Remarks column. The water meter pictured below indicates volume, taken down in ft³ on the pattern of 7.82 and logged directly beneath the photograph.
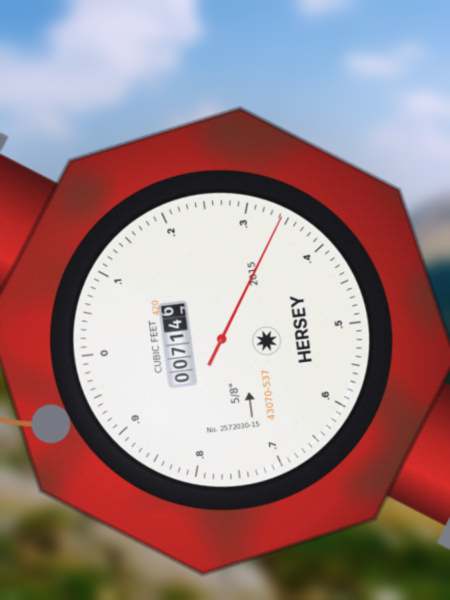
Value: 7146.34
